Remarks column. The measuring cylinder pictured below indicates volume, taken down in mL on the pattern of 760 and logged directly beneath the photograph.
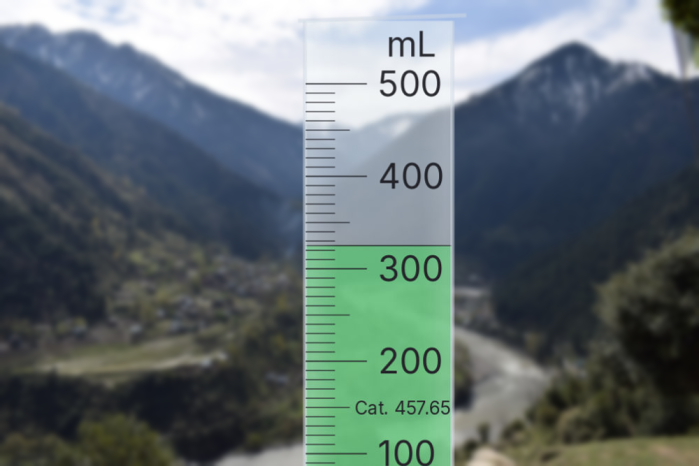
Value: 325
